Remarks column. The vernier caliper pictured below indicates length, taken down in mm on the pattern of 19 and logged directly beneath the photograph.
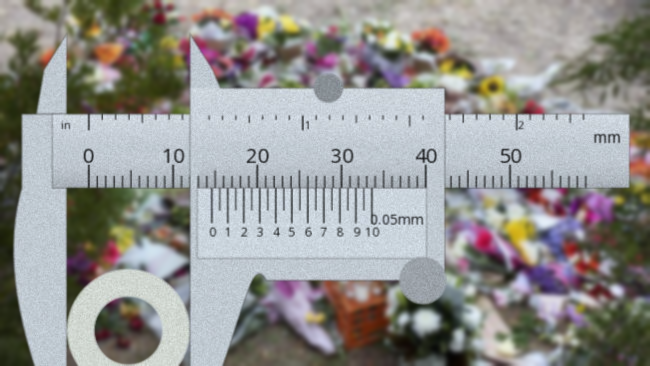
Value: 14.6
